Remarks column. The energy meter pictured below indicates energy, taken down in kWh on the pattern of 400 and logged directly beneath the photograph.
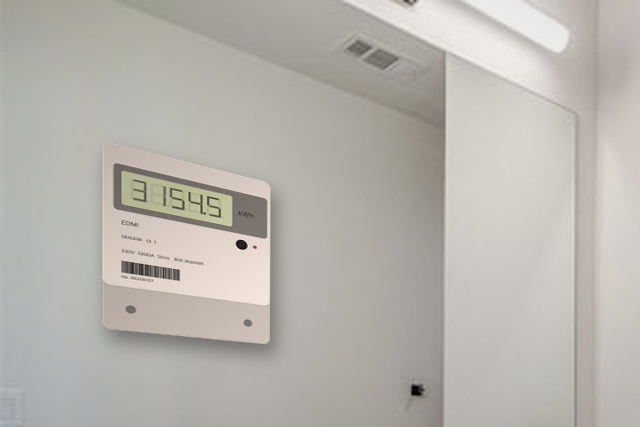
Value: 3154.5
